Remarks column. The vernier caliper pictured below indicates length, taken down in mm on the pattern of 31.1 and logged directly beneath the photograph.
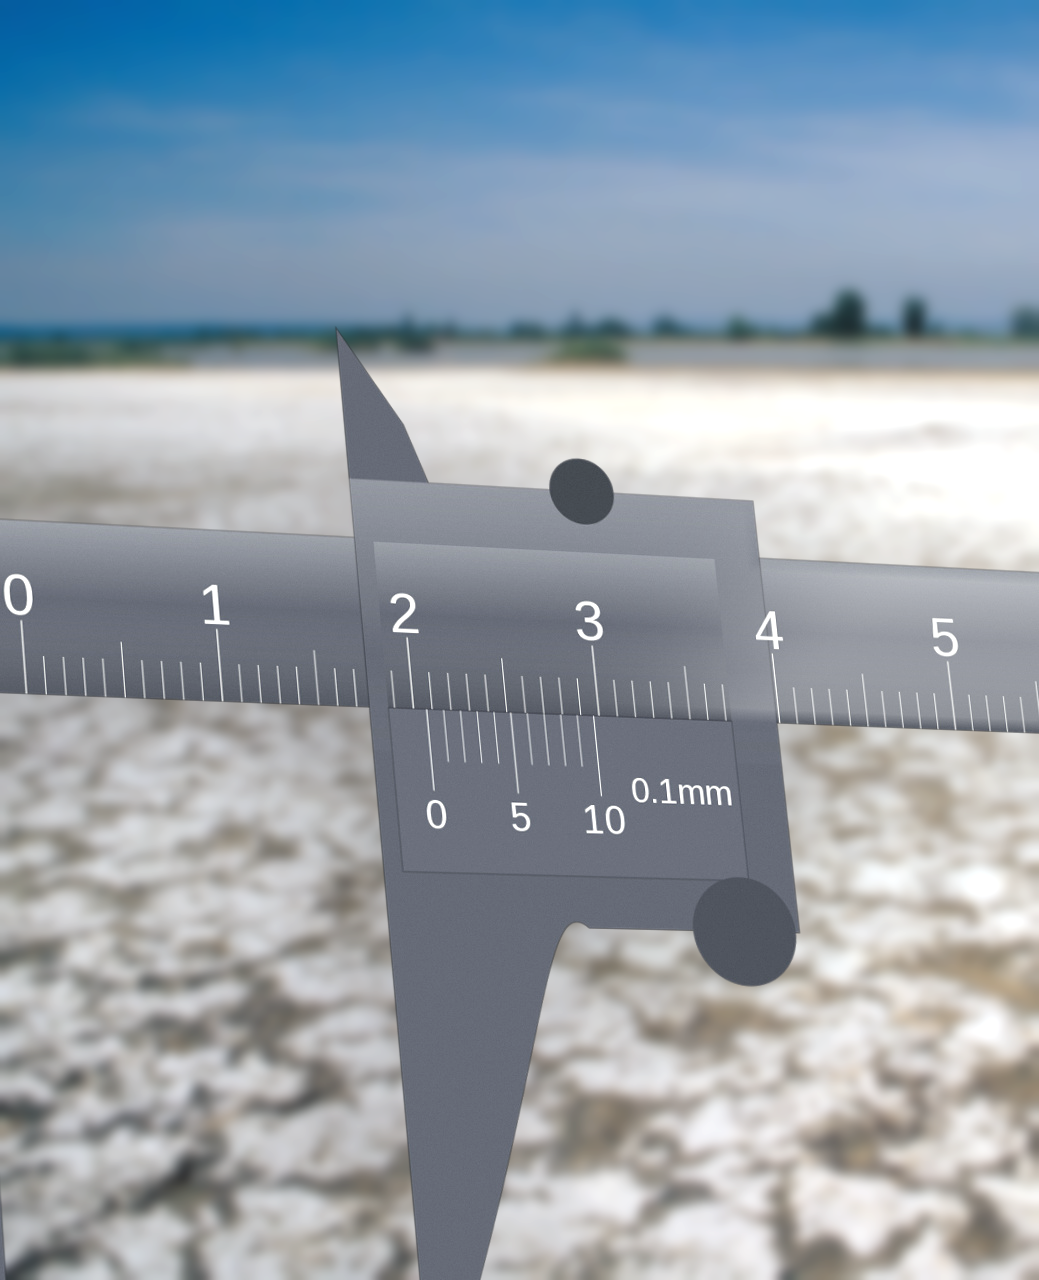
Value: 20.7
